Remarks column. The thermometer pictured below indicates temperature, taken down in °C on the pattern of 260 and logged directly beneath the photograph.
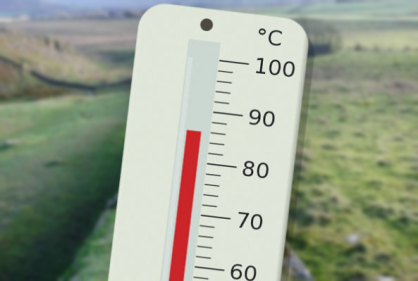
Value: 86
